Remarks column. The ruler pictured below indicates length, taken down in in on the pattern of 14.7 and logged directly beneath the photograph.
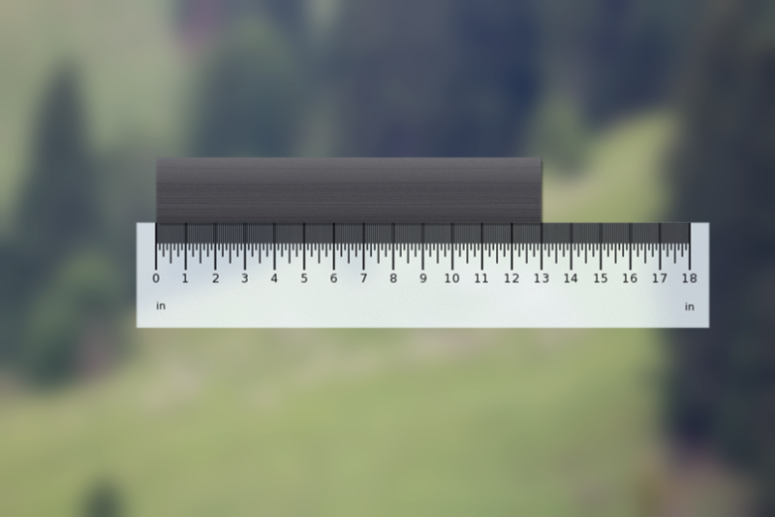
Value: 13
